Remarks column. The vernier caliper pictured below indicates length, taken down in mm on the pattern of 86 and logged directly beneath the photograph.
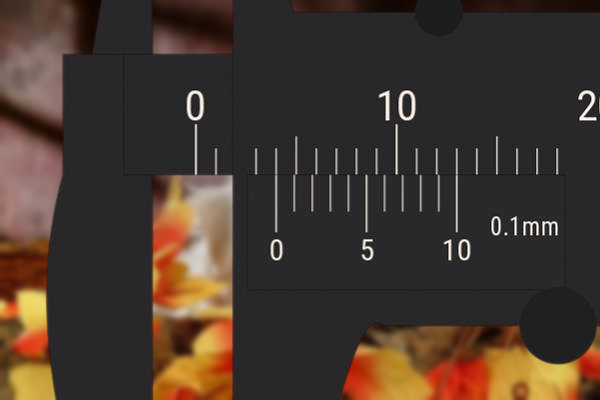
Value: 4.0
